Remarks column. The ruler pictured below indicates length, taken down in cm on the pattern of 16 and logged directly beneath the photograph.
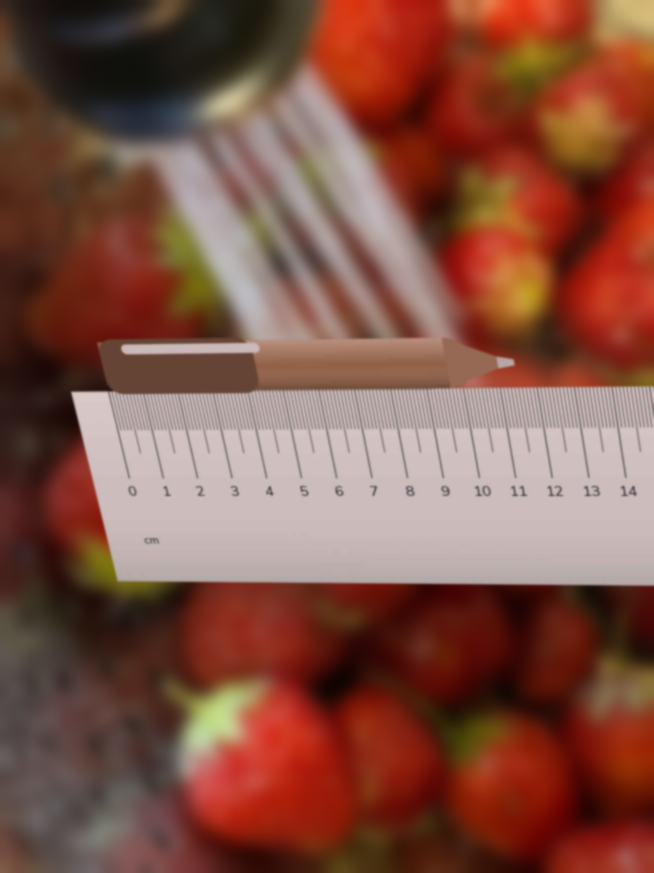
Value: 11.5
